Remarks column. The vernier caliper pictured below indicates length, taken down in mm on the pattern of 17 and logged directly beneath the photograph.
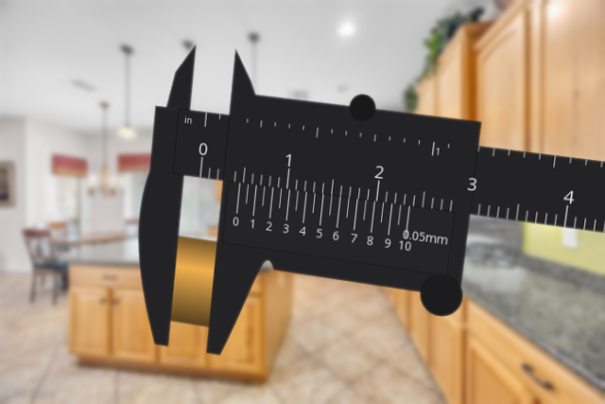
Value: 4.6
